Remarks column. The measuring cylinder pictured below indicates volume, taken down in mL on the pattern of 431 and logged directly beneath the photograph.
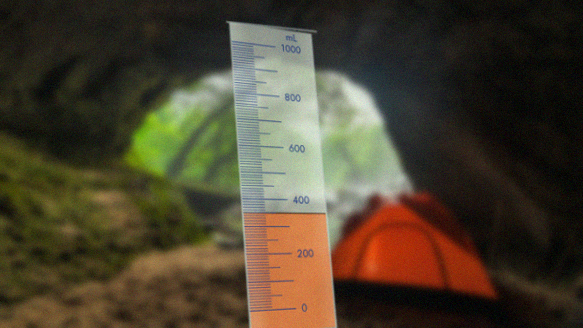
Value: 350
